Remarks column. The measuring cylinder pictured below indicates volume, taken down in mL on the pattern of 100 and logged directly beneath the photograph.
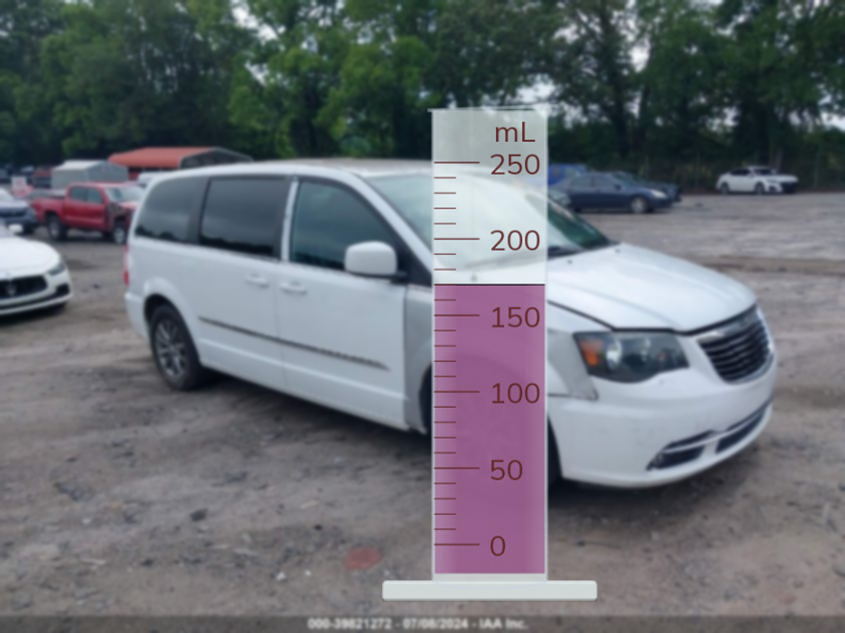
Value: 170
